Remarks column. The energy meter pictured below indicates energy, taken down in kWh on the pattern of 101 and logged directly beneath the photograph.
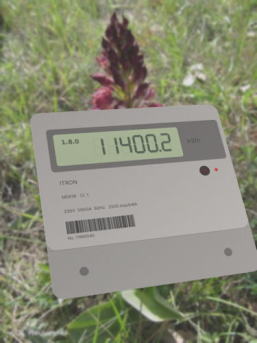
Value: 11400.2
